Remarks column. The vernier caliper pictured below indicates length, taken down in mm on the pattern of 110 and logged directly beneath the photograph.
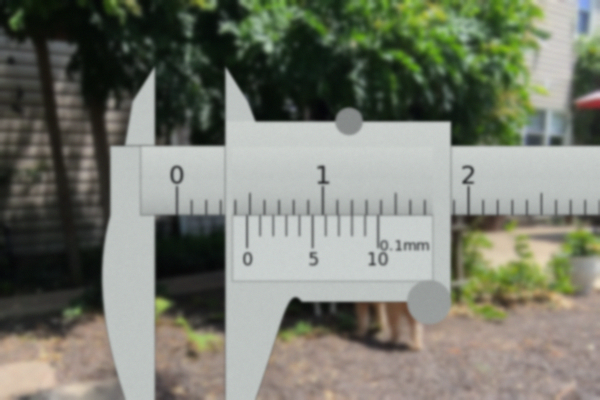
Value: 4.8
